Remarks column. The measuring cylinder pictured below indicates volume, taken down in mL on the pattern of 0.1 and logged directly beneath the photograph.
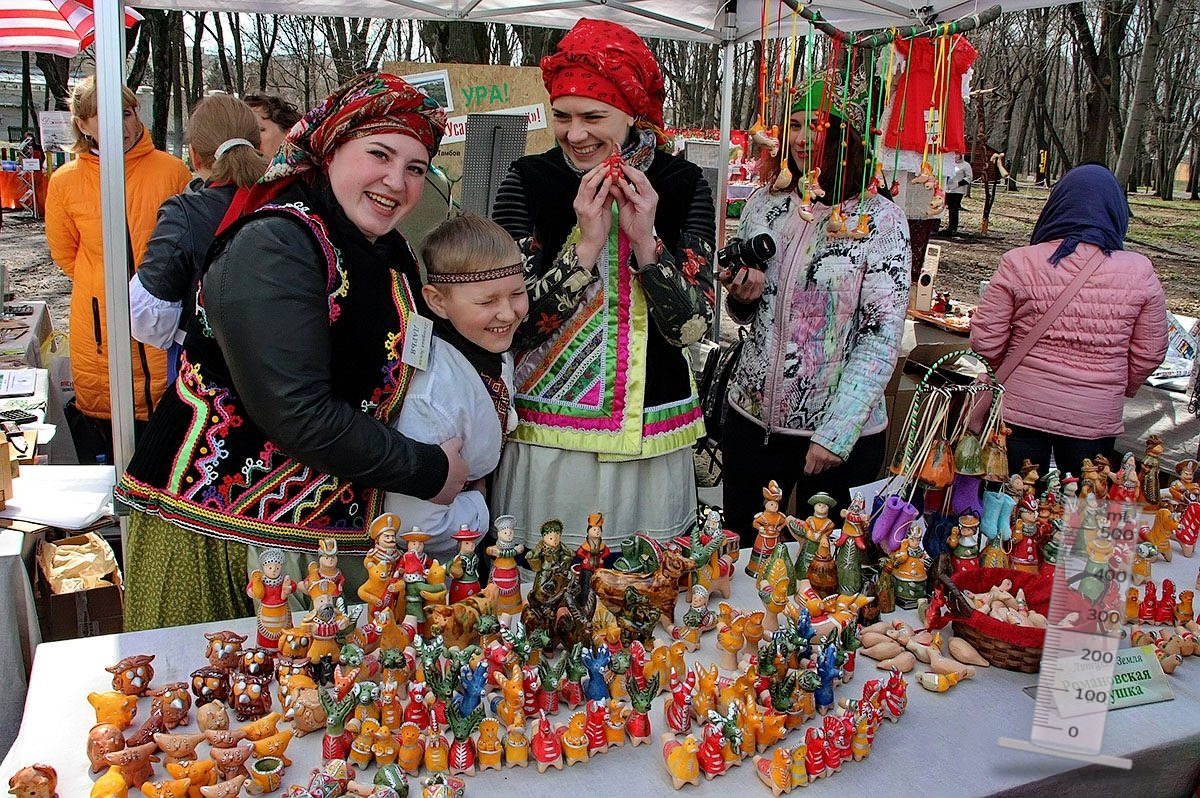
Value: 250
